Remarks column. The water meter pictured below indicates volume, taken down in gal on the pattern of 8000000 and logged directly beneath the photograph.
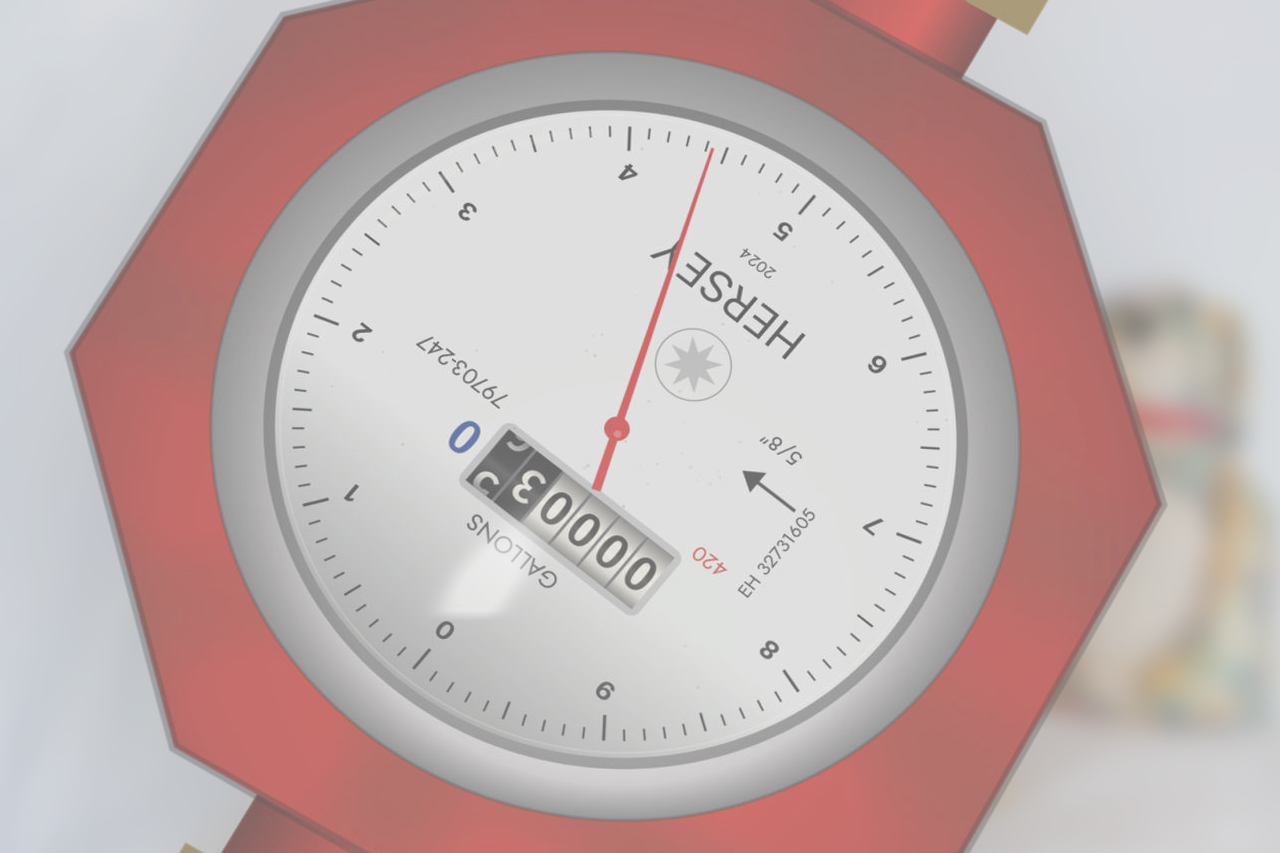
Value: 354.4
